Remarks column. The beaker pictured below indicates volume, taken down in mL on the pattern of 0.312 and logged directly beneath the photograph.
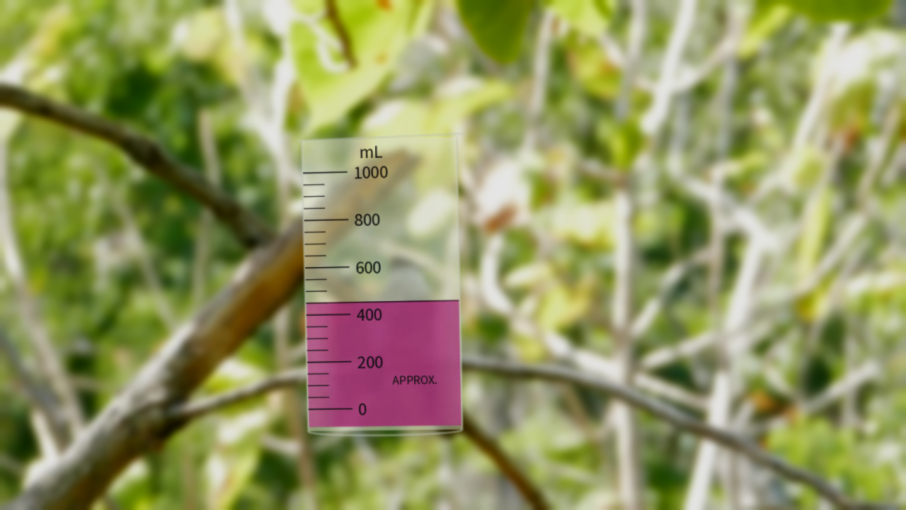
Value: 450
